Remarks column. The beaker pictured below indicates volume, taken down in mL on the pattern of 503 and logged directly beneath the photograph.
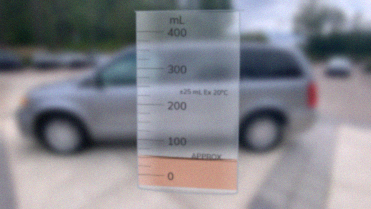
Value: 50
